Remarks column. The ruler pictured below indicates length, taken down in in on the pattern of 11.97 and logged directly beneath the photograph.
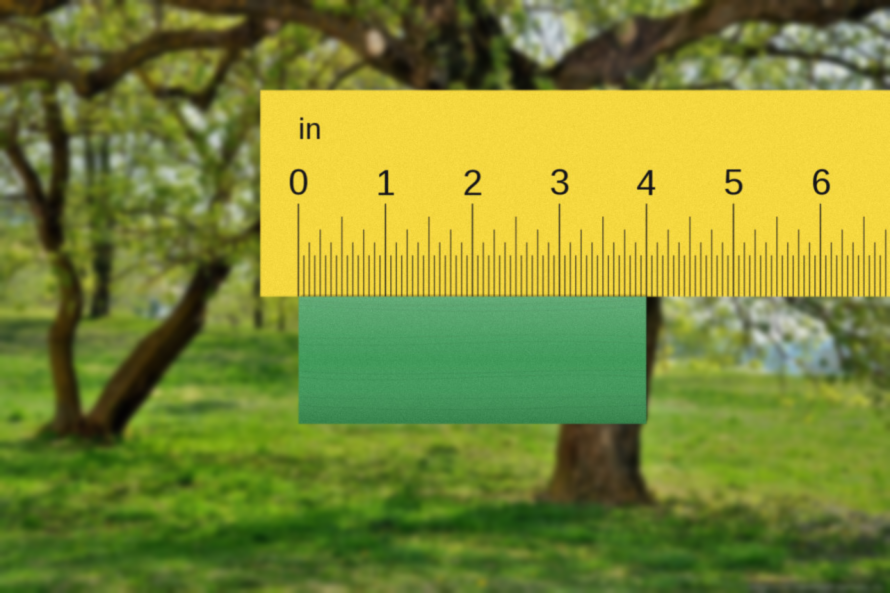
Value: 4
